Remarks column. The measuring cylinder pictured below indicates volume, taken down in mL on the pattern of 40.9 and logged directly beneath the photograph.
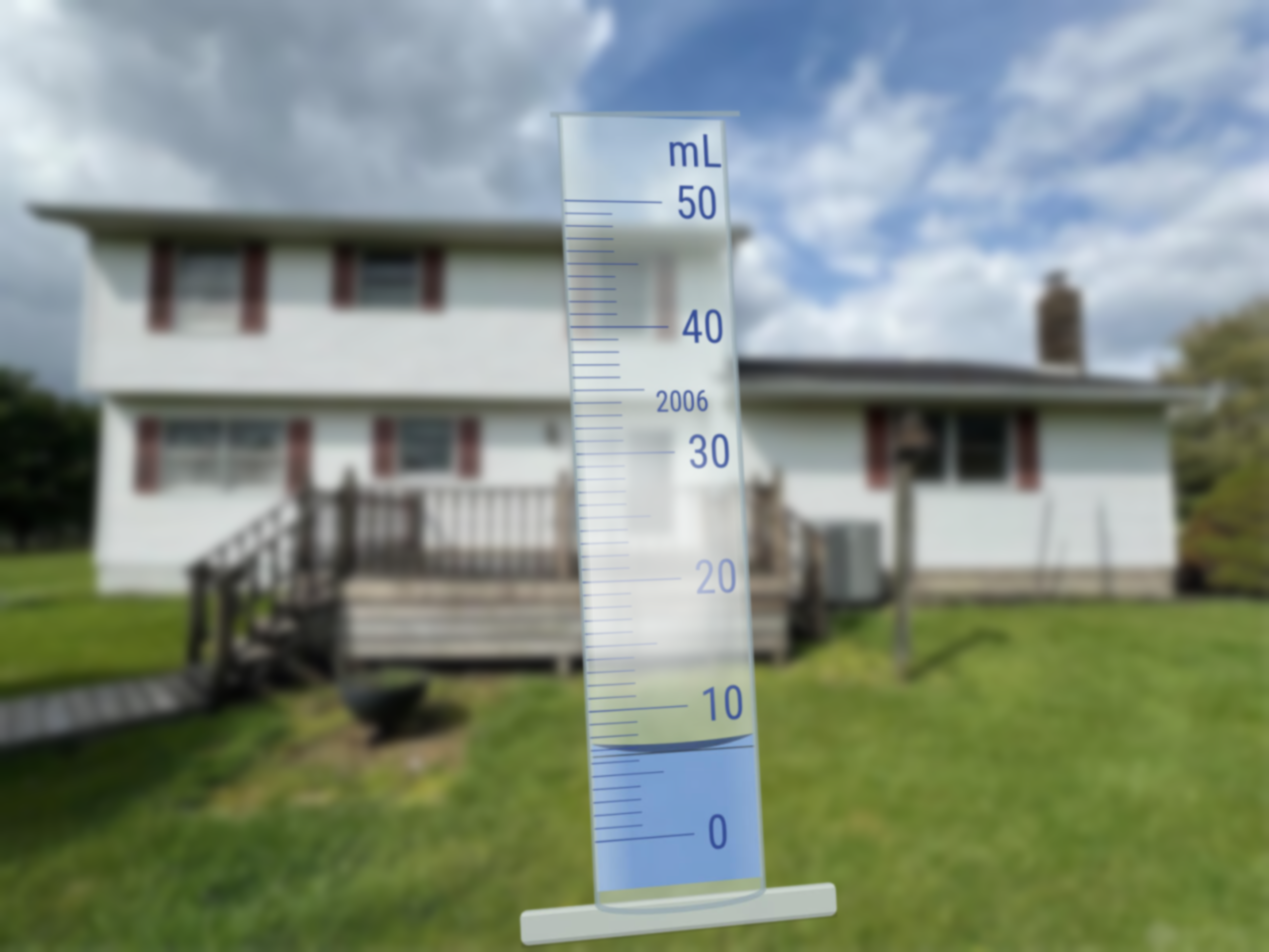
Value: 6.5
